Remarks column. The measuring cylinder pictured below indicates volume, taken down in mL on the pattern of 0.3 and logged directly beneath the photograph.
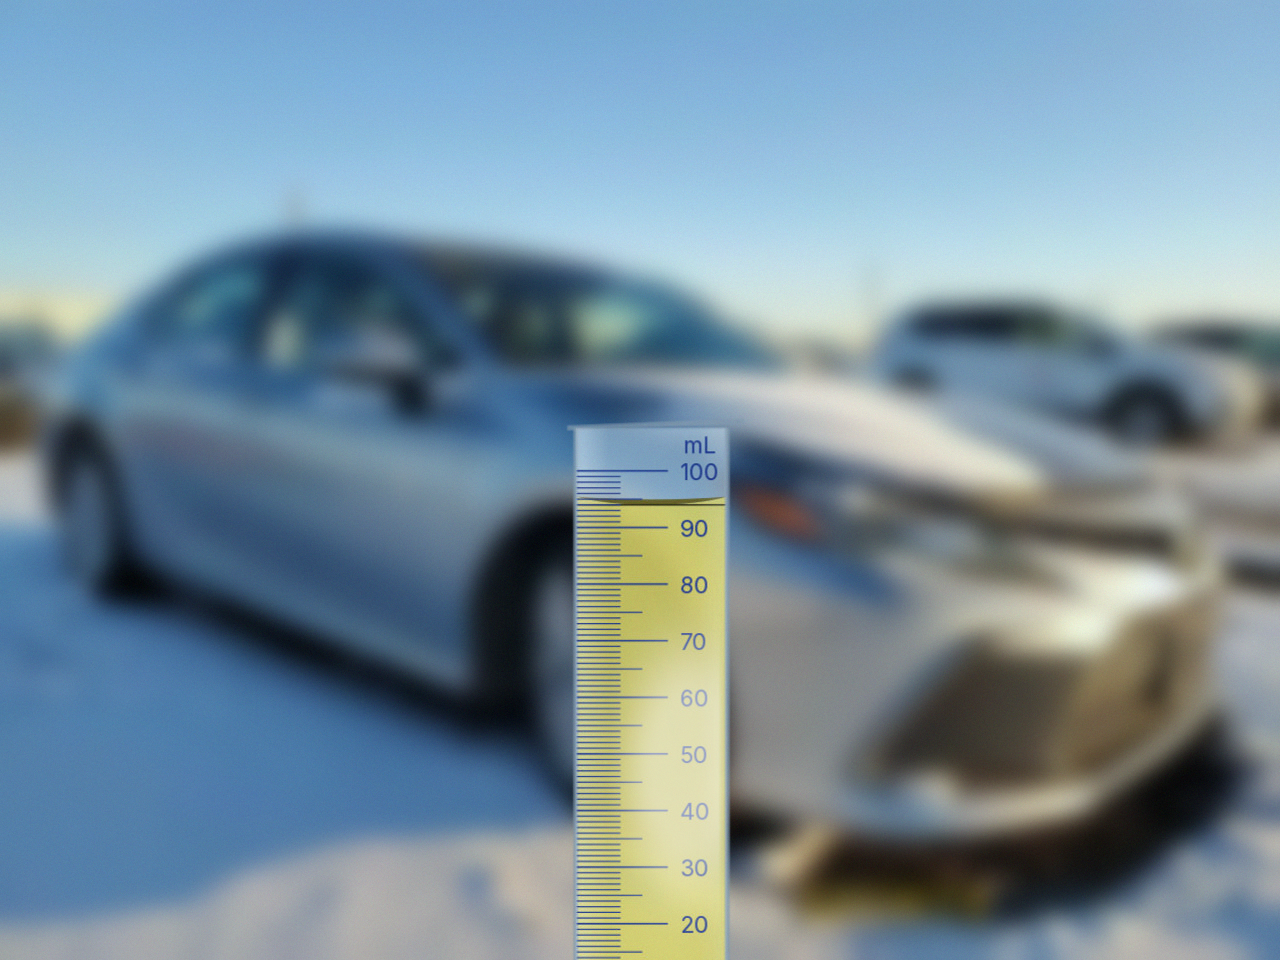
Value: 94
